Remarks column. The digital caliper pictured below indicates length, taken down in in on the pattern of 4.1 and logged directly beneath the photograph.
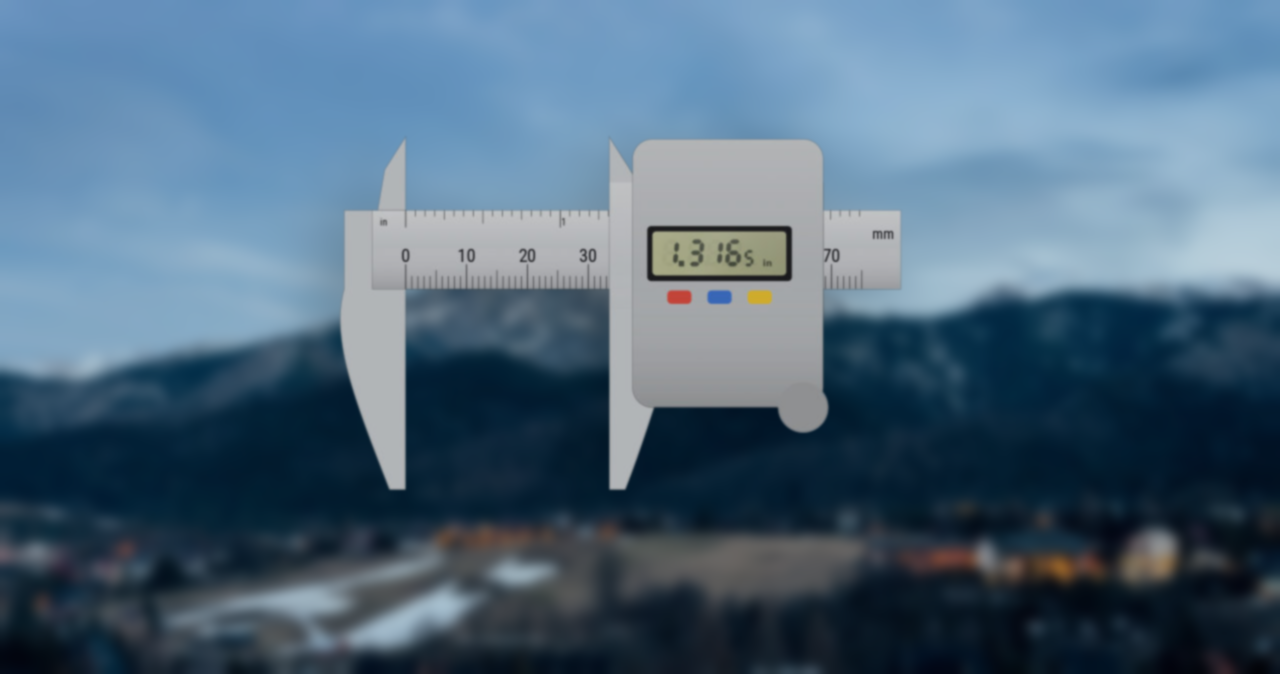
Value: 1.3165
